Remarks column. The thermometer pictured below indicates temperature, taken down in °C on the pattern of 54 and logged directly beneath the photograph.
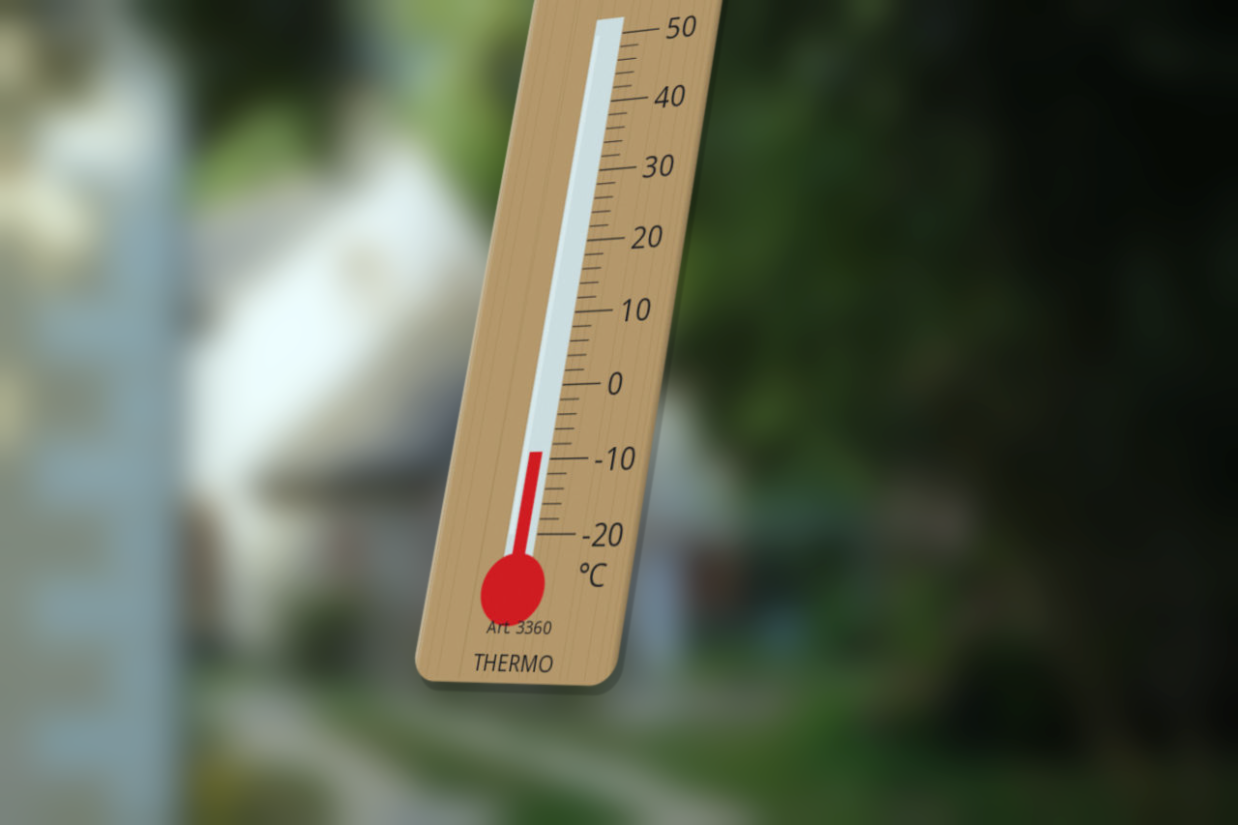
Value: -9
